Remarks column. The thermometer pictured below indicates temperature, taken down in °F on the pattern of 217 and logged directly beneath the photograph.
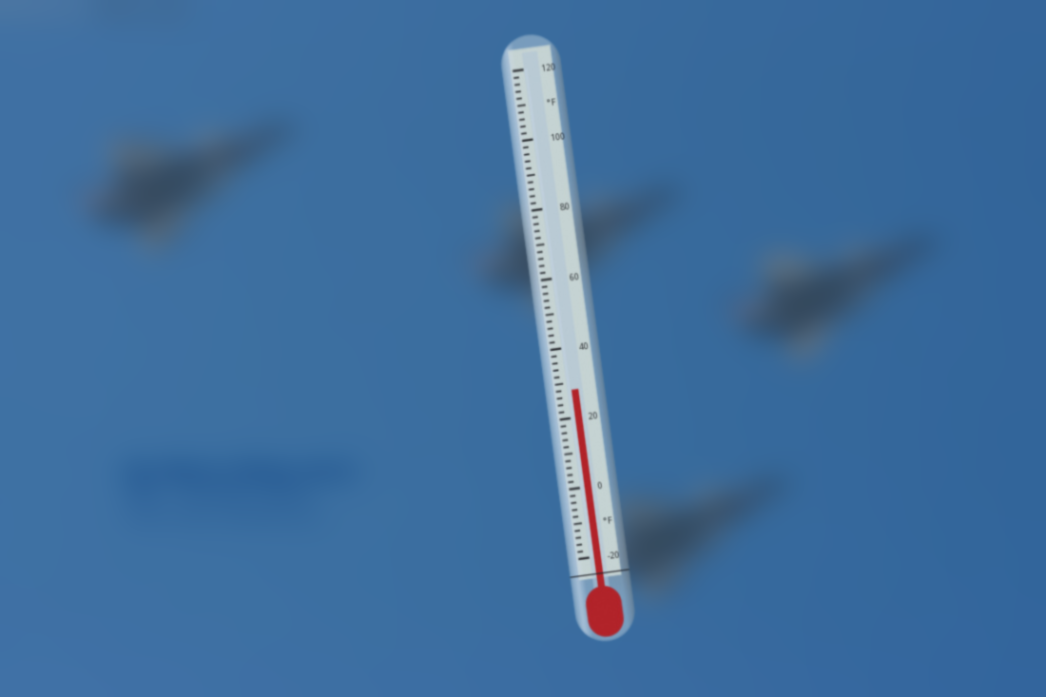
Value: 28
